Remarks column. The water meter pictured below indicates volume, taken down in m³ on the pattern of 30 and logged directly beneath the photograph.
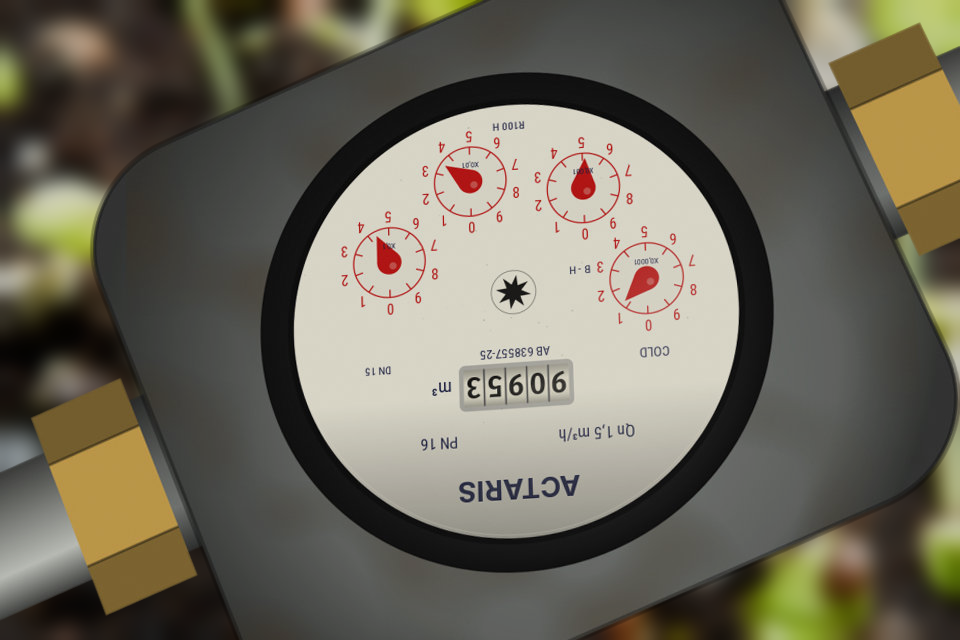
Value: 90953.4351
